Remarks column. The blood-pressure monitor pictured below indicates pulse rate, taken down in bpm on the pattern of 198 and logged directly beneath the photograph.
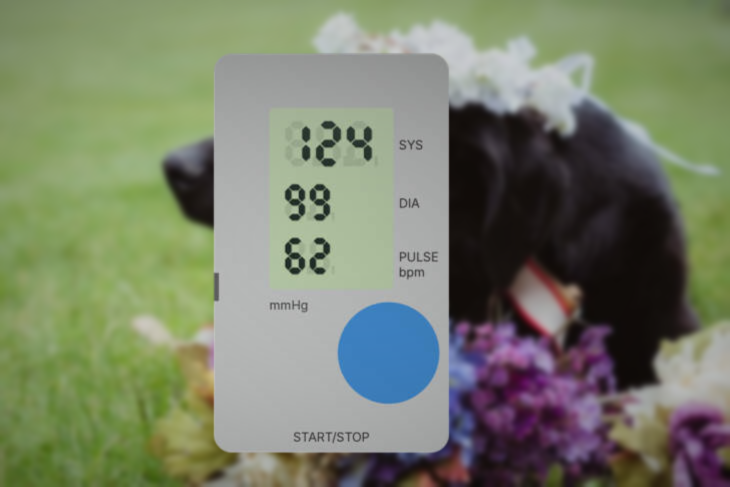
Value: 62
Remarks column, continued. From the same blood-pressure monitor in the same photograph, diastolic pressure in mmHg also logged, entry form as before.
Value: 99
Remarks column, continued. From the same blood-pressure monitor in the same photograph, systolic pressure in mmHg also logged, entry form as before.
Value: 124
